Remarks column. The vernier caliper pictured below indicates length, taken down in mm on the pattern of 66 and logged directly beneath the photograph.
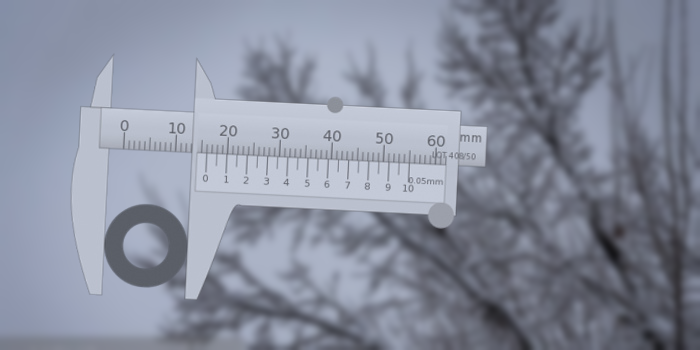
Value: 16.0
